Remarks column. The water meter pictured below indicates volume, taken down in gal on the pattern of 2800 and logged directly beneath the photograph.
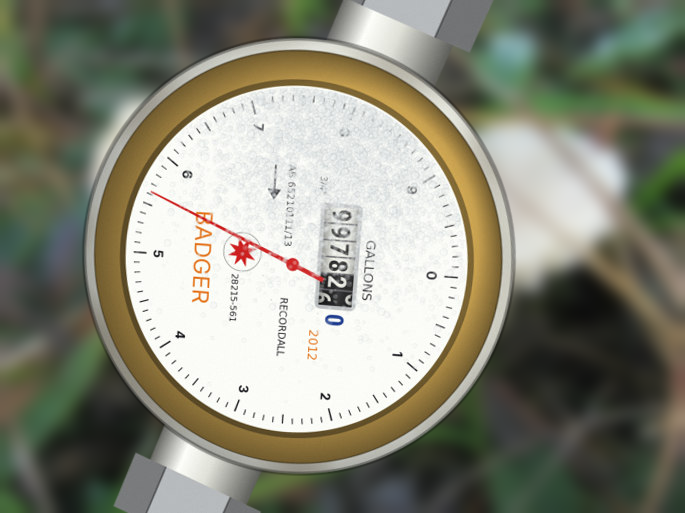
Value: 9978255.6
